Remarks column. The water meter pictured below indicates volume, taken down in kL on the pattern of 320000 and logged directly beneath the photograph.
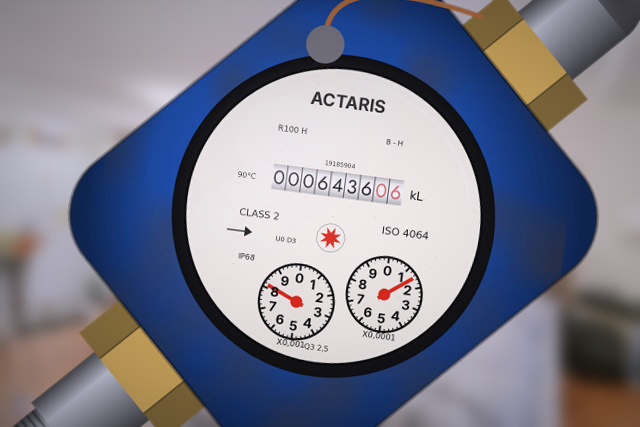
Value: 6436.0681
